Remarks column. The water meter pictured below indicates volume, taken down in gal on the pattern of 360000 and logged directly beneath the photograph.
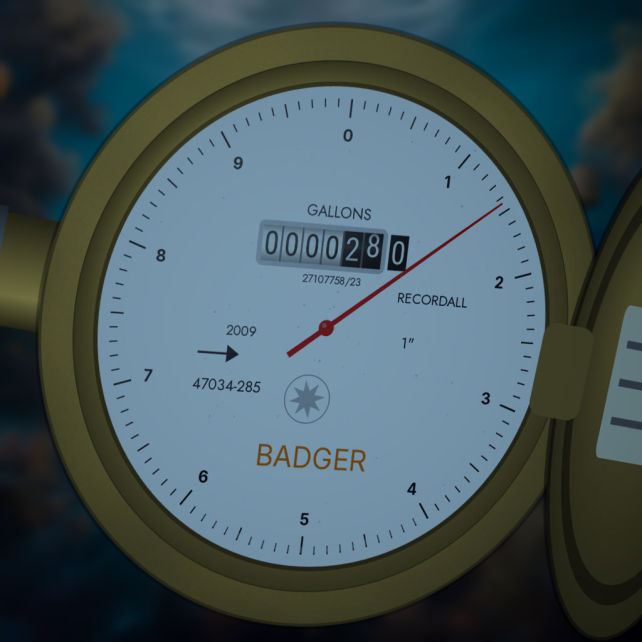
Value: 281.4
